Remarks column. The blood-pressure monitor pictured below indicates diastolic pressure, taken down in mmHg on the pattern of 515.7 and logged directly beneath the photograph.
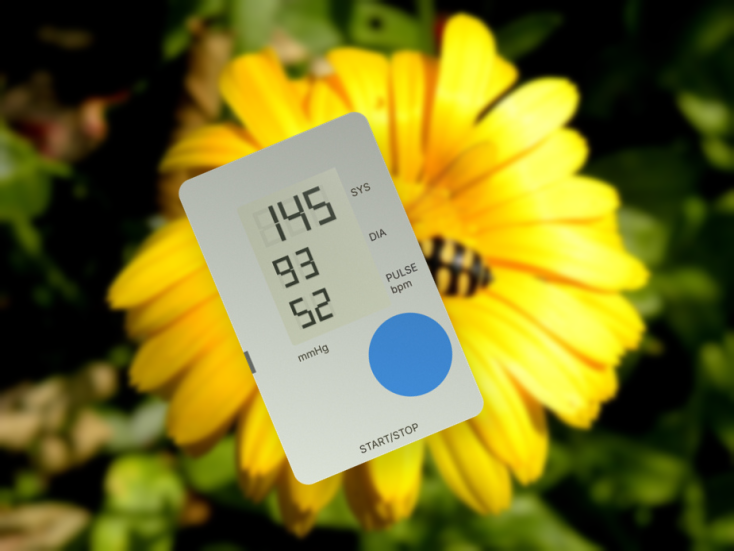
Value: 93
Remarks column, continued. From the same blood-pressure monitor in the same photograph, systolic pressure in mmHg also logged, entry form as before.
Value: 145
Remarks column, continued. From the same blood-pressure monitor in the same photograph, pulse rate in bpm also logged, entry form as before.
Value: 52
